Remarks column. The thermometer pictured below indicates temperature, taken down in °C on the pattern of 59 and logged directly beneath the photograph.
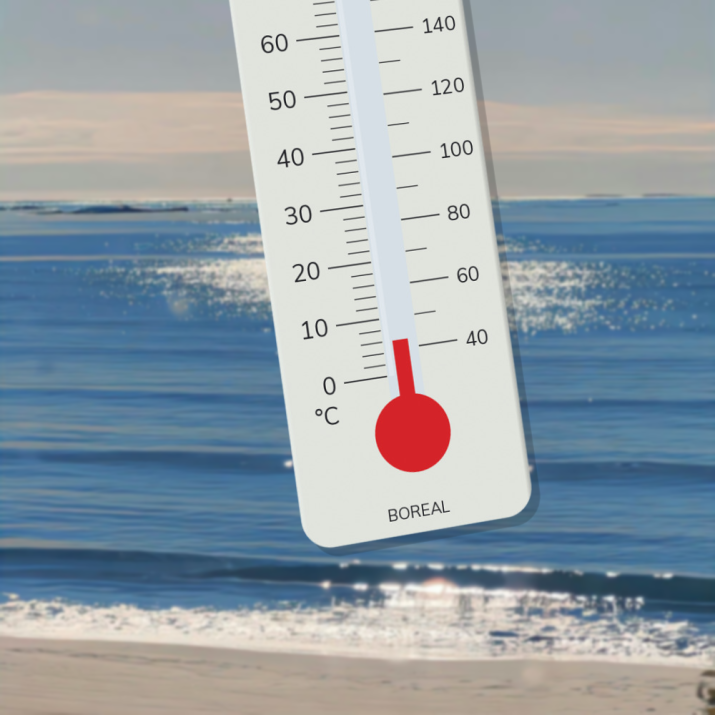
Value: 6
